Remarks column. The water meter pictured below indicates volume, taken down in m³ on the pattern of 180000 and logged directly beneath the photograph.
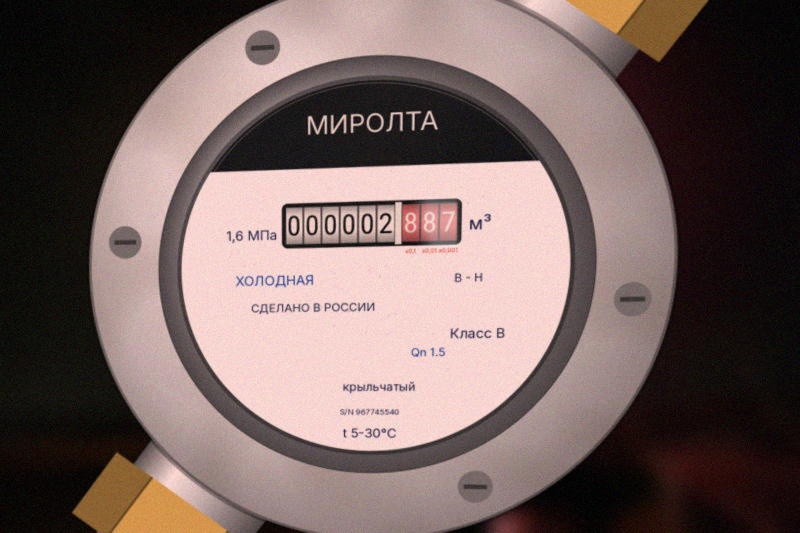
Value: 2.887
